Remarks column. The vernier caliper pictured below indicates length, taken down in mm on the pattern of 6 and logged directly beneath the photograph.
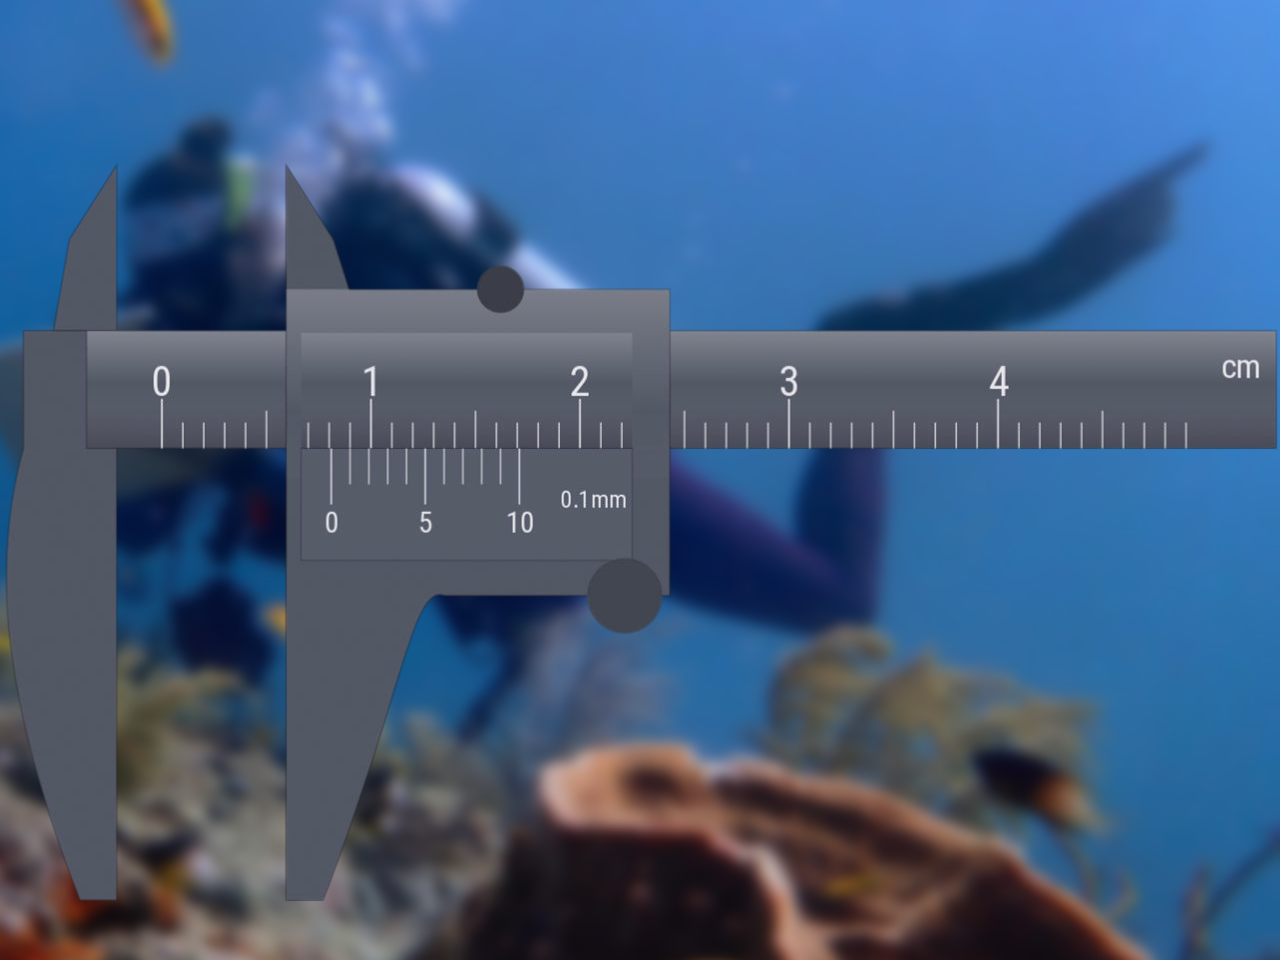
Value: 8.1
